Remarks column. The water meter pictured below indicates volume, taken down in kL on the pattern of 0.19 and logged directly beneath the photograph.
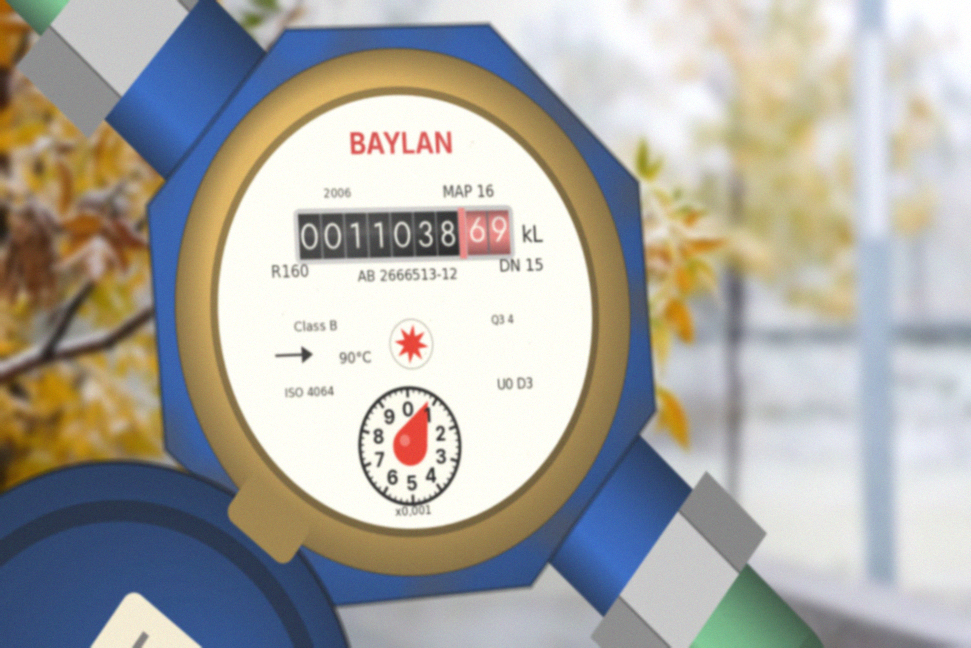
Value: 11038.690
